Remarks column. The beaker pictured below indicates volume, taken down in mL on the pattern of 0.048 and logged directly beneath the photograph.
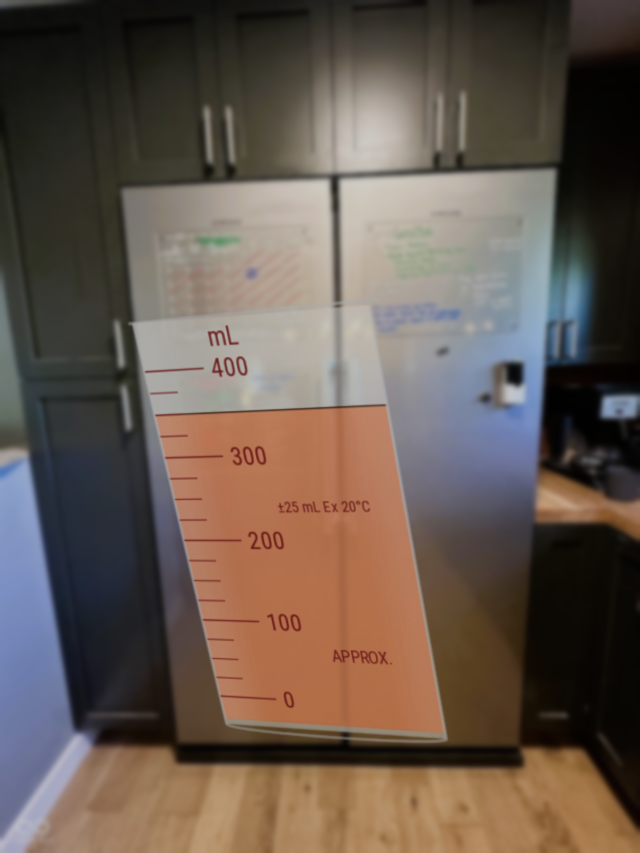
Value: 350
